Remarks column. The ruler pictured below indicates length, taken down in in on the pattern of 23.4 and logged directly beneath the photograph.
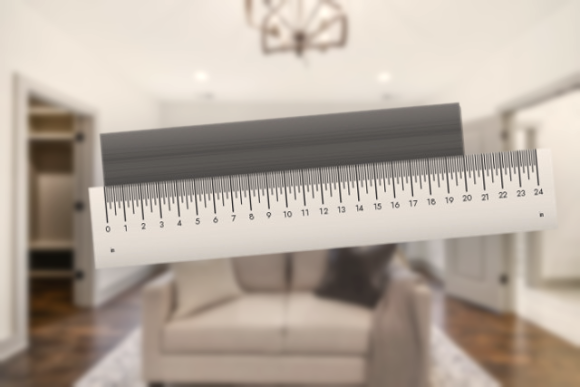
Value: 20
